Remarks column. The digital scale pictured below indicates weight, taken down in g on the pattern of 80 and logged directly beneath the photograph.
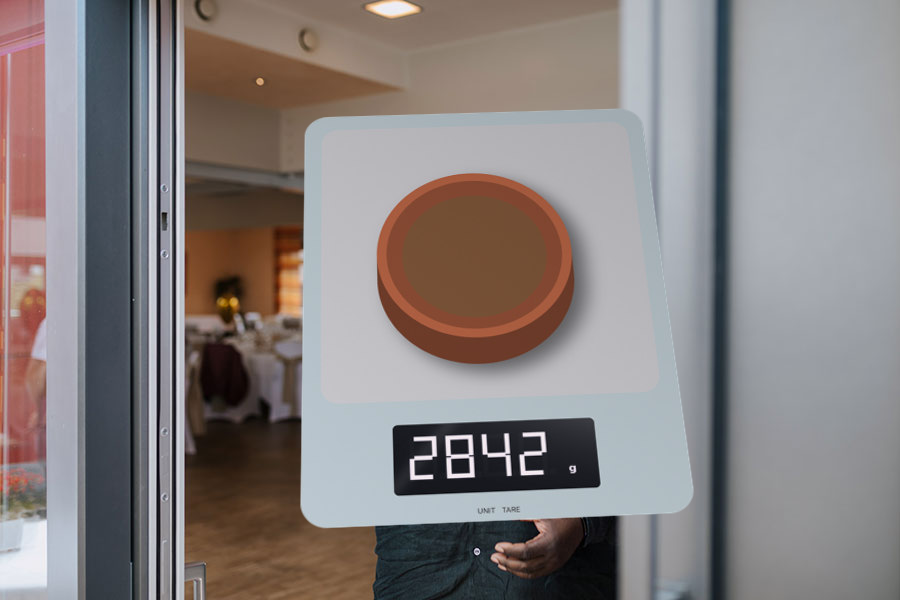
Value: 2842
